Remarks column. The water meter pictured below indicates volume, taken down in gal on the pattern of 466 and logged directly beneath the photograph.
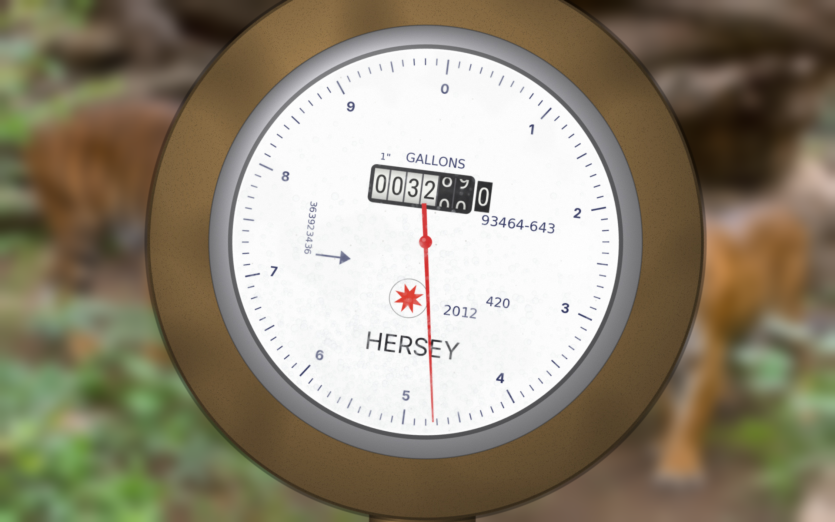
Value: 32894.7
